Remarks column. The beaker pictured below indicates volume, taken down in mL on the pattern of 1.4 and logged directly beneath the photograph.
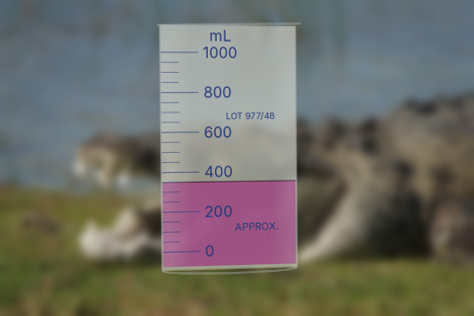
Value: 350
